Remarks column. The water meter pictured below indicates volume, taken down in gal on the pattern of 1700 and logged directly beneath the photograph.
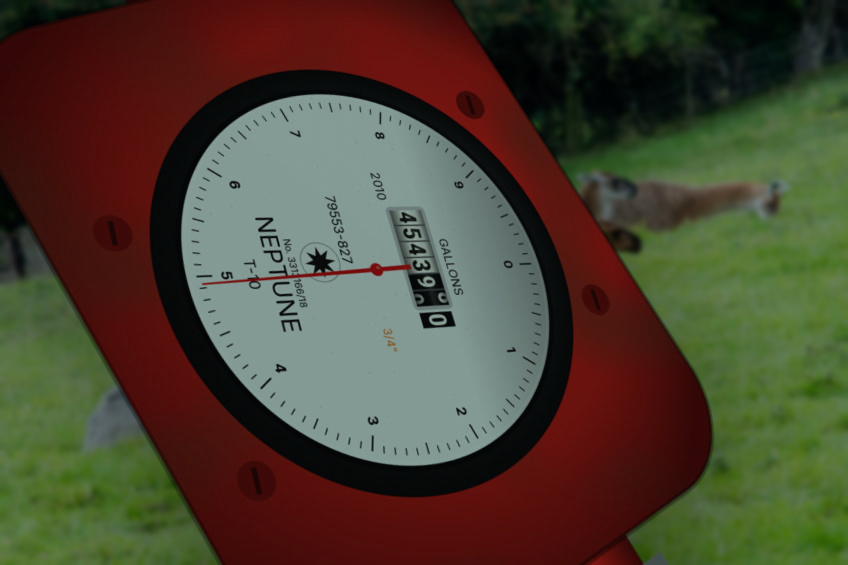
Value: 4543984.9
